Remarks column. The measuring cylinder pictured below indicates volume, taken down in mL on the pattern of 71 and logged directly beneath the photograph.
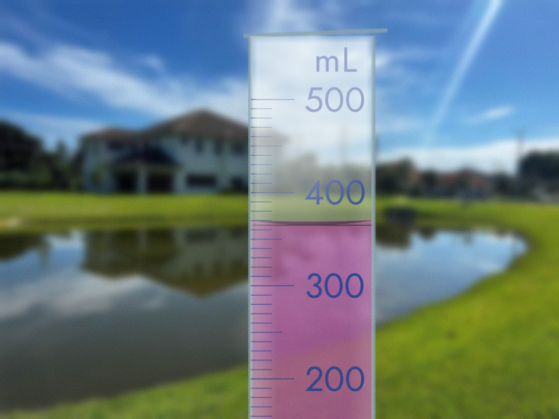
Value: 365
